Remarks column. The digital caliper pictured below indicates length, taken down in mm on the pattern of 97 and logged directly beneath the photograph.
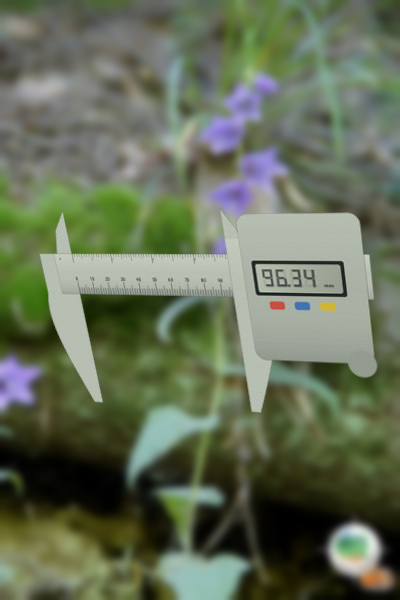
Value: 96.34
